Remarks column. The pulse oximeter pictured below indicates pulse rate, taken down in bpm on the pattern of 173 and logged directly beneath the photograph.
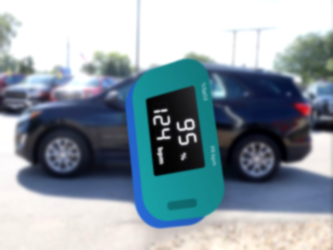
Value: 124
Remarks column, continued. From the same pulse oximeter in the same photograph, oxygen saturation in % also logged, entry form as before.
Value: 95
